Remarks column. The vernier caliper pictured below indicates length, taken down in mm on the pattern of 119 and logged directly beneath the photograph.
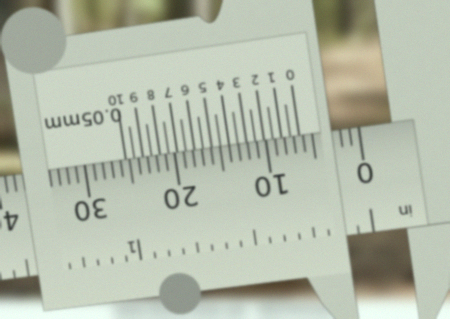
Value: 6.4
